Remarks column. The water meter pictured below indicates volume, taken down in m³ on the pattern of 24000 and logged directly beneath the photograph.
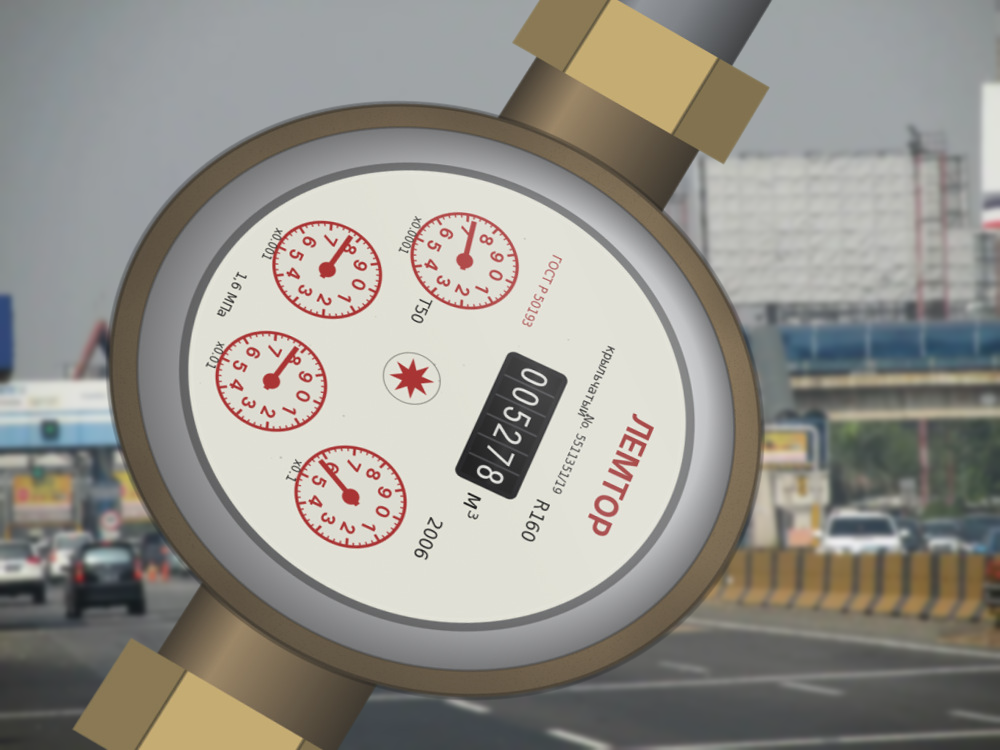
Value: 5278.5777
